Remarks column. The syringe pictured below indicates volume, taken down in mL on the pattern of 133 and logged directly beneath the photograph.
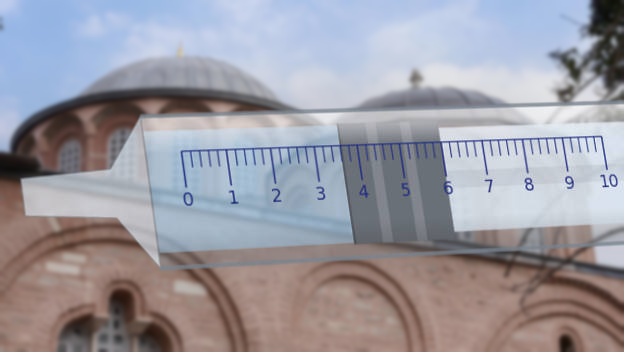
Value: 3.6
